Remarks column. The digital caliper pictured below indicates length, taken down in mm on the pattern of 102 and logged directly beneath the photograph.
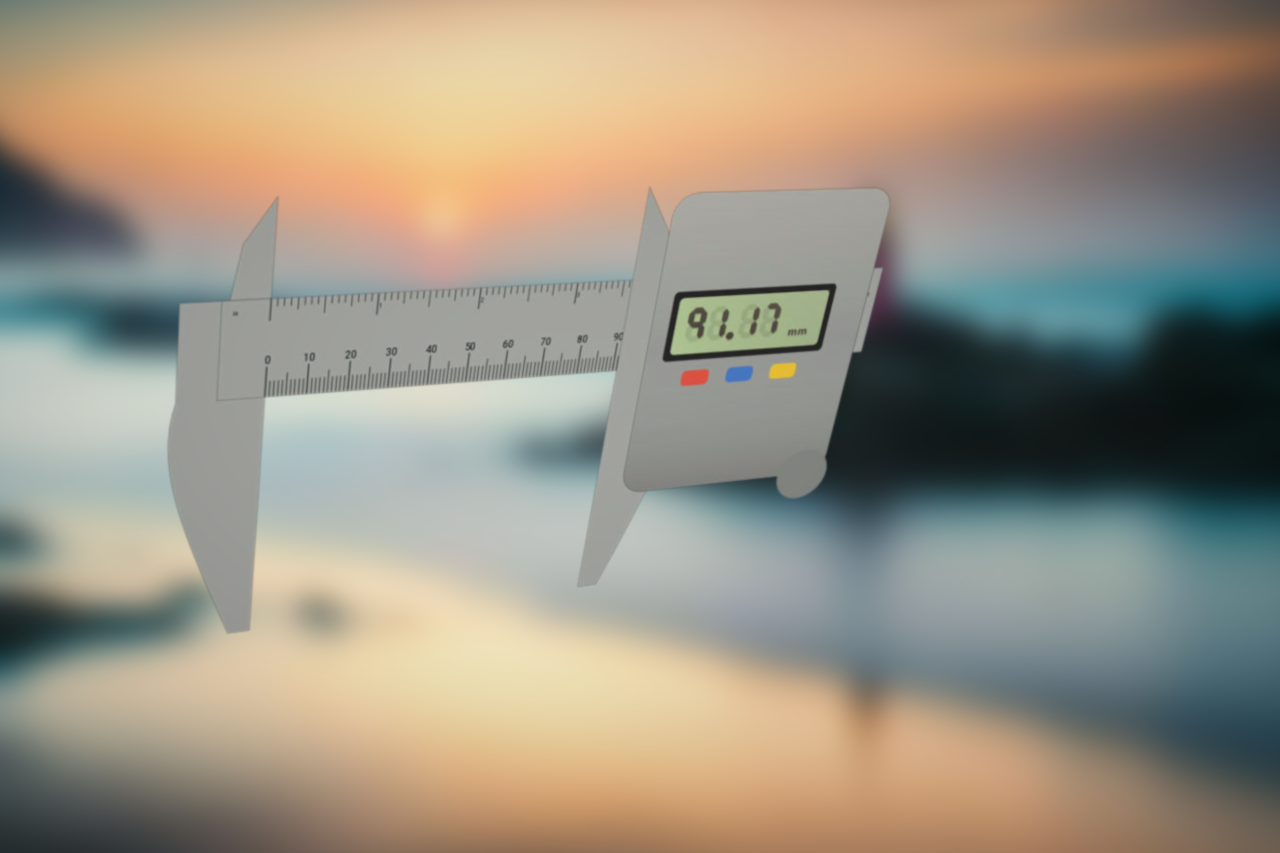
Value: 91.17
